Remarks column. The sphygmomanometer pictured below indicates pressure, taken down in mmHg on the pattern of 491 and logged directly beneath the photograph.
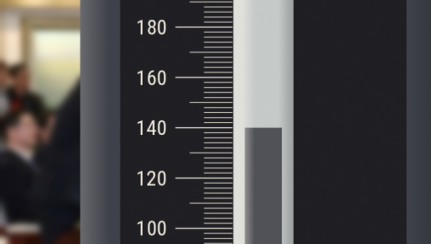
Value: 140
